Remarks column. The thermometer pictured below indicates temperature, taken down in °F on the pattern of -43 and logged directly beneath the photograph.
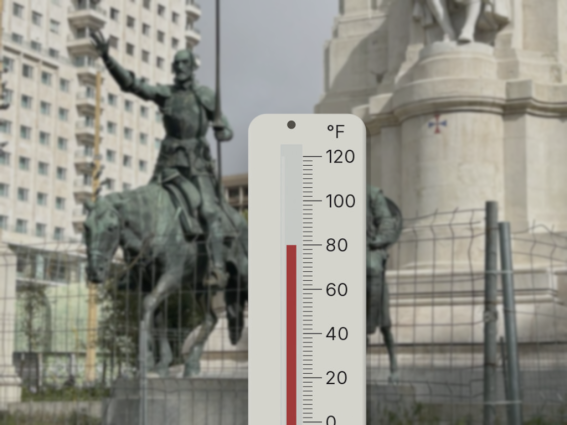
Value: 80
